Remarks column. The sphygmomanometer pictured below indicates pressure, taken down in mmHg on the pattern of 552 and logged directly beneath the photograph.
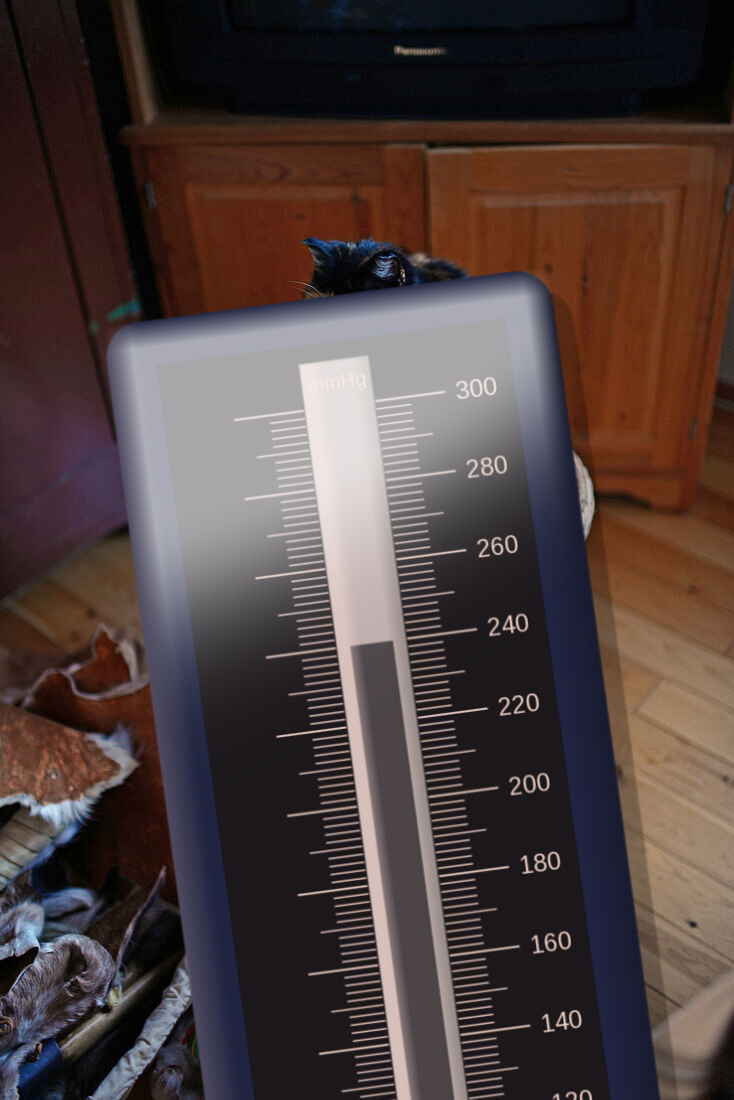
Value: 240
